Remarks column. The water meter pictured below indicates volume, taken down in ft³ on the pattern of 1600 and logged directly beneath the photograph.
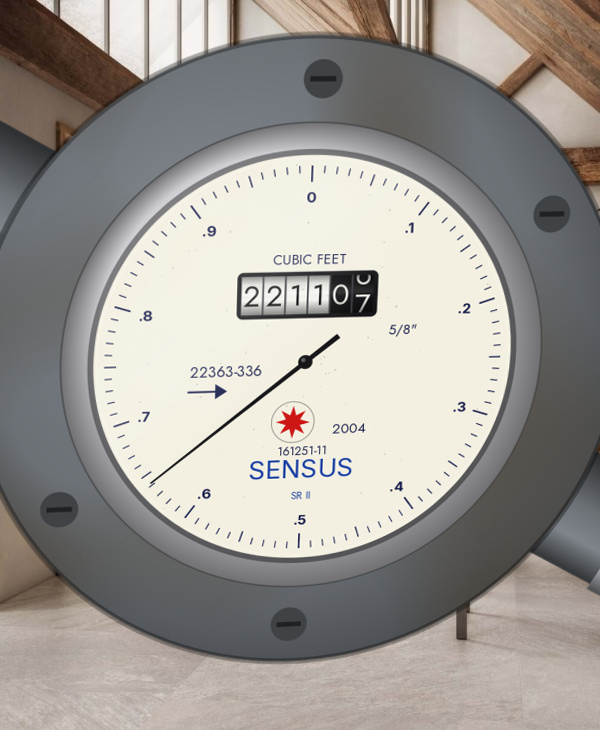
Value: 221106.64
